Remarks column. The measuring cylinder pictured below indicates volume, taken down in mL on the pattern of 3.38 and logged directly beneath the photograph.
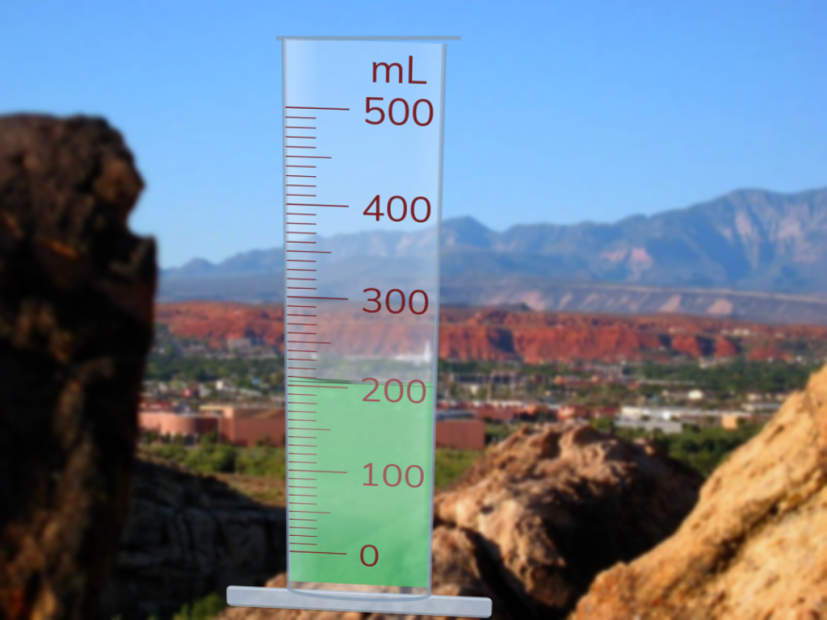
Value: 205
